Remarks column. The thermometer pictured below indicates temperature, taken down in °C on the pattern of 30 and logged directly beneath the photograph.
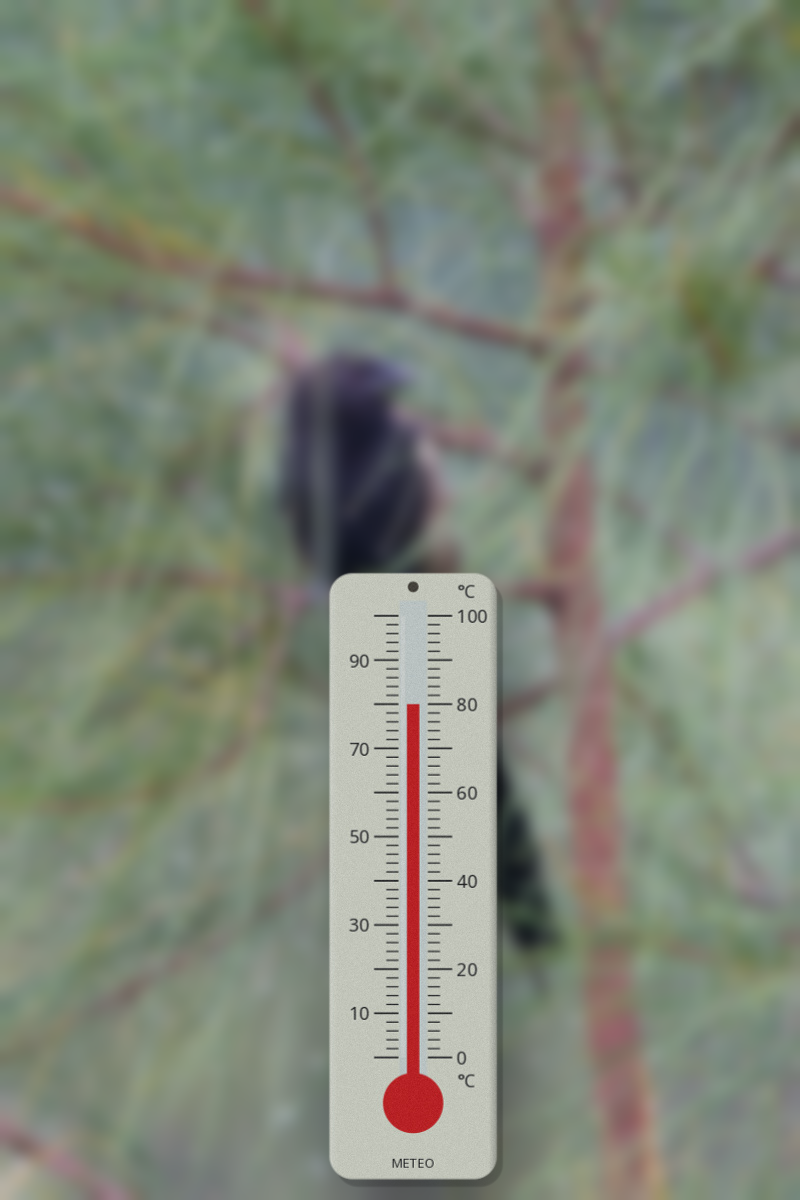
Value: 80
